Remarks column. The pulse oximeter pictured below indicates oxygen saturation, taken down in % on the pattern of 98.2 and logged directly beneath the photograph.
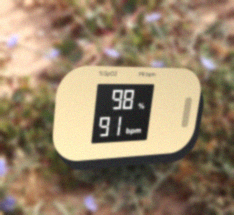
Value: 98
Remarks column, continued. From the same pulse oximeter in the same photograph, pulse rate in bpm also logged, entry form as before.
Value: 91
